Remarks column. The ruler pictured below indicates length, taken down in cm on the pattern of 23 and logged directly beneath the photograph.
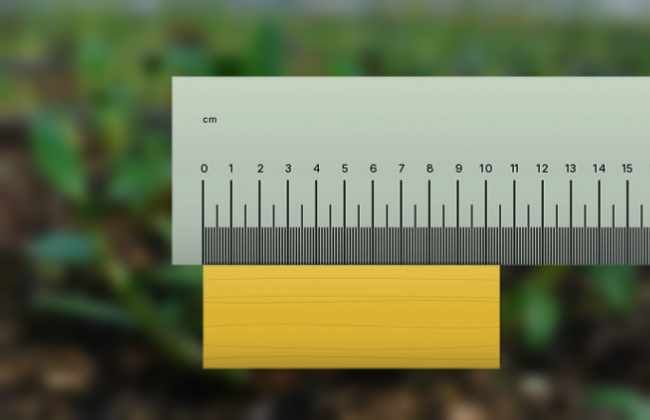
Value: 10.5
